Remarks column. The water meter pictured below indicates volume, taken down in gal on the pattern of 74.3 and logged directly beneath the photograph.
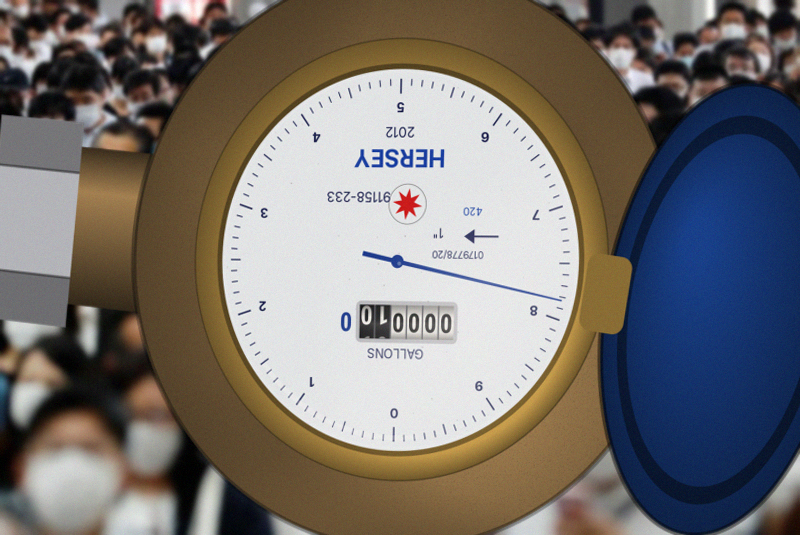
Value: 97.8
